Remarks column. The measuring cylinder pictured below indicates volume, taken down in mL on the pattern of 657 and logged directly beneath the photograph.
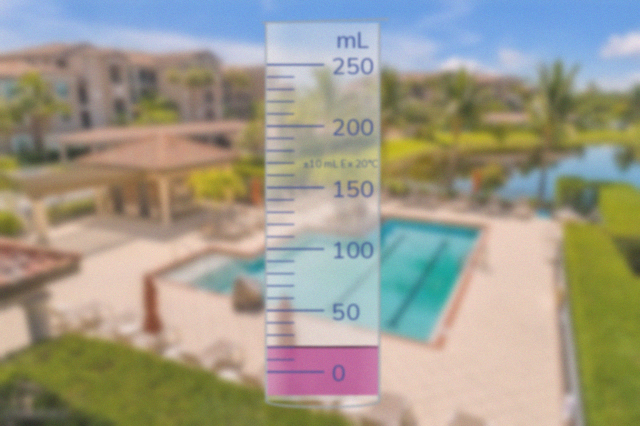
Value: 20
